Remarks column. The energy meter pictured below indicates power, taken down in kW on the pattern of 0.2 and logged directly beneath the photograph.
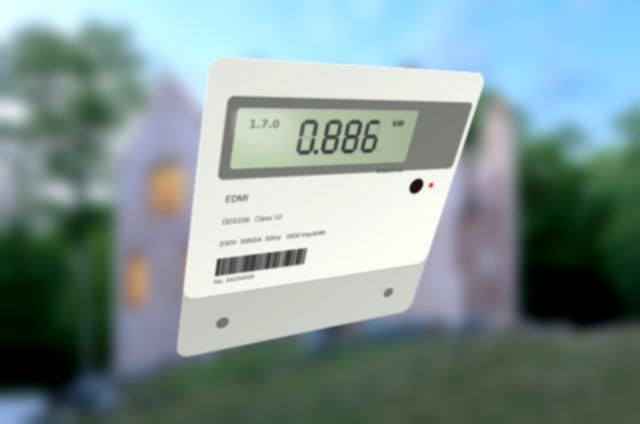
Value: 0.886
